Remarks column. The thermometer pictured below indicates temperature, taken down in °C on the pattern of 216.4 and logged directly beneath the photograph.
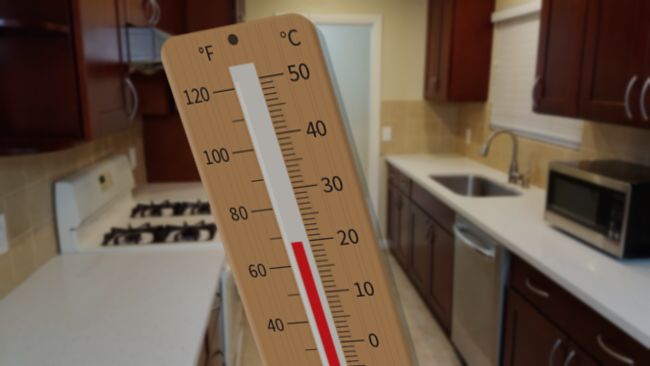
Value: 20
